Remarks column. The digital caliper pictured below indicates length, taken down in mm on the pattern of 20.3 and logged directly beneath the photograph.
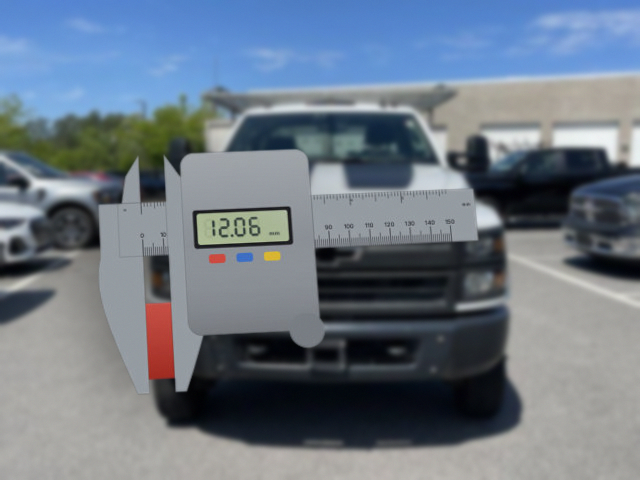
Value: 12.06
